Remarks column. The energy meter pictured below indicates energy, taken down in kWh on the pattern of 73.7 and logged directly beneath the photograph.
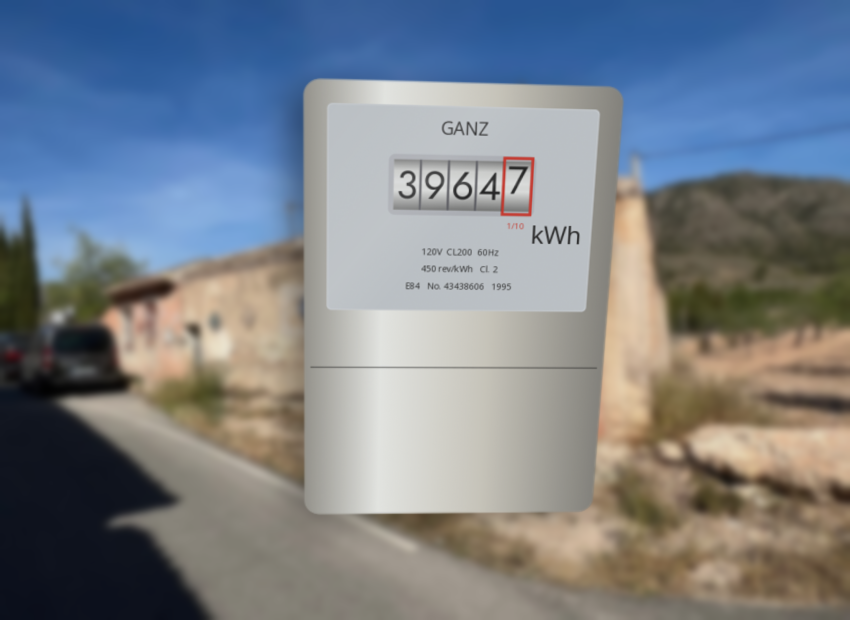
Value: 3964.7
